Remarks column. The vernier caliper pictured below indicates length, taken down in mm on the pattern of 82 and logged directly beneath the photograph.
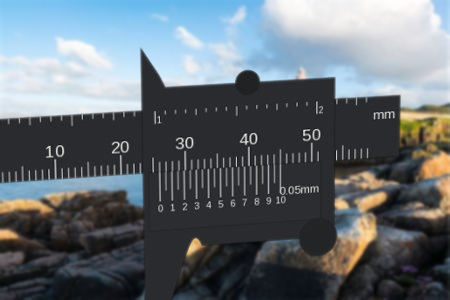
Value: 26.0
